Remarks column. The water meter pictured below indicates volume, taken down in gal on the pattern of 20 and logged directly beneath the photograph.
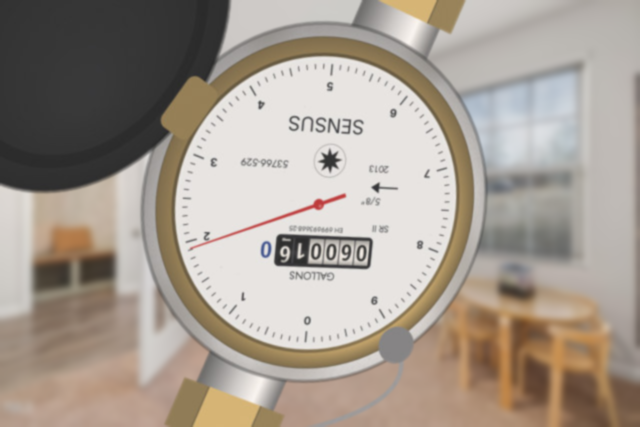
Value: 600161.9
